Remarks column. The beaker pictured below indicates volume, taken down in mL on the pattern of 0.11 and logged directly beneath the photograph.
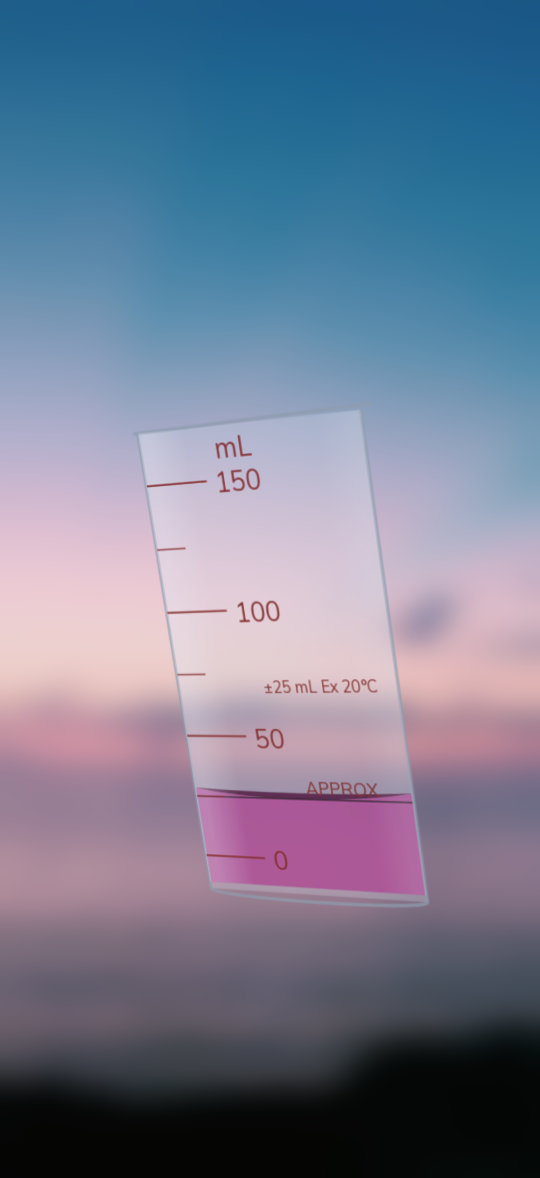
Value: 25
